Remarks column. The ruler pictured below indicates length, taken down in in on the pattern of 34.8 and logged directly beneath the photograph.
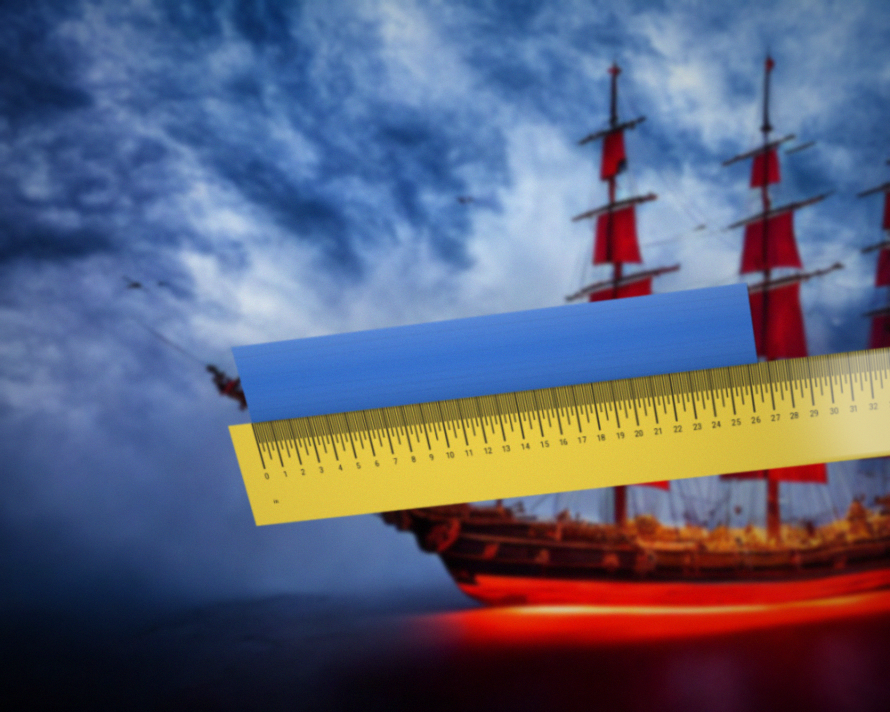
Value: 26.5
